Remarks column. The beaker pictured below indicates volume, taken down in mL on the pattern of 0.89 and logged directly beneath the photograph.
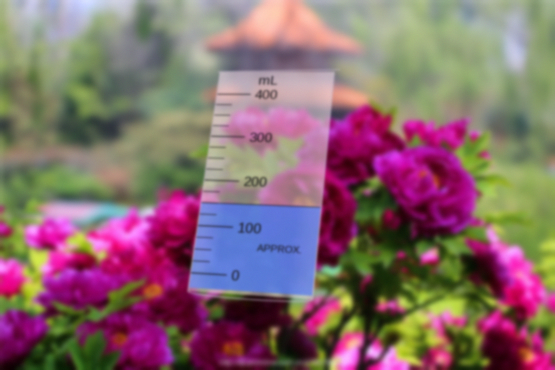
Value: 150
